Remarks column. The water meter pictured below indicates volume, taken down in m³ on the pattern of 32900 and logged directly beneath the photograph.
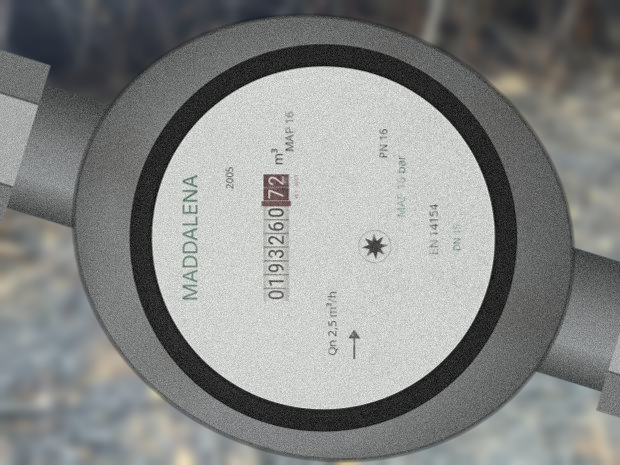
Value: 193260.72
